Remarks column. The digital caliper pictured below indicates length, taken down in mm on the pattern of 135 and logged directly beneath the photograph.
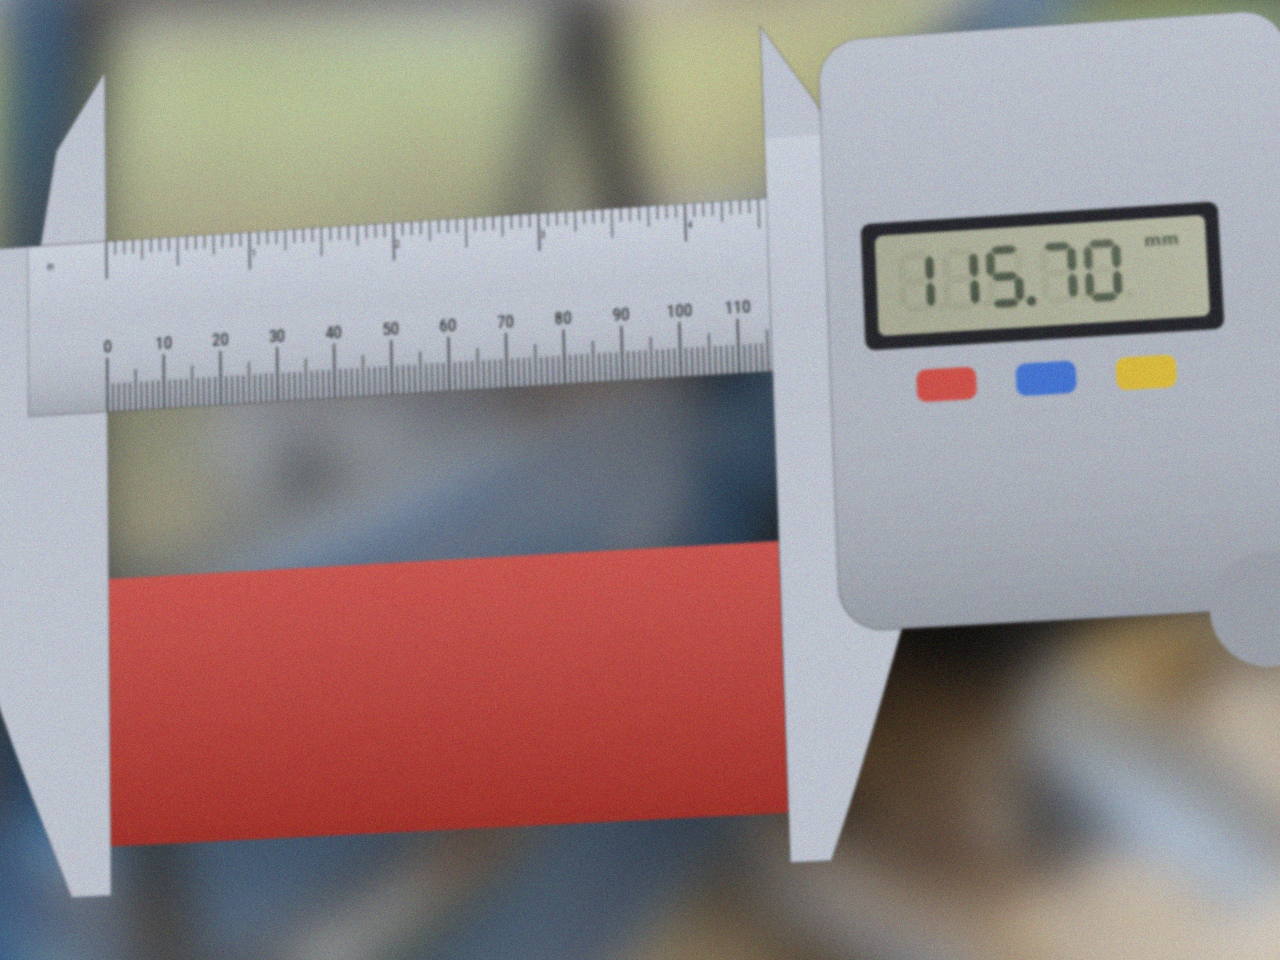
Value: 115.70
